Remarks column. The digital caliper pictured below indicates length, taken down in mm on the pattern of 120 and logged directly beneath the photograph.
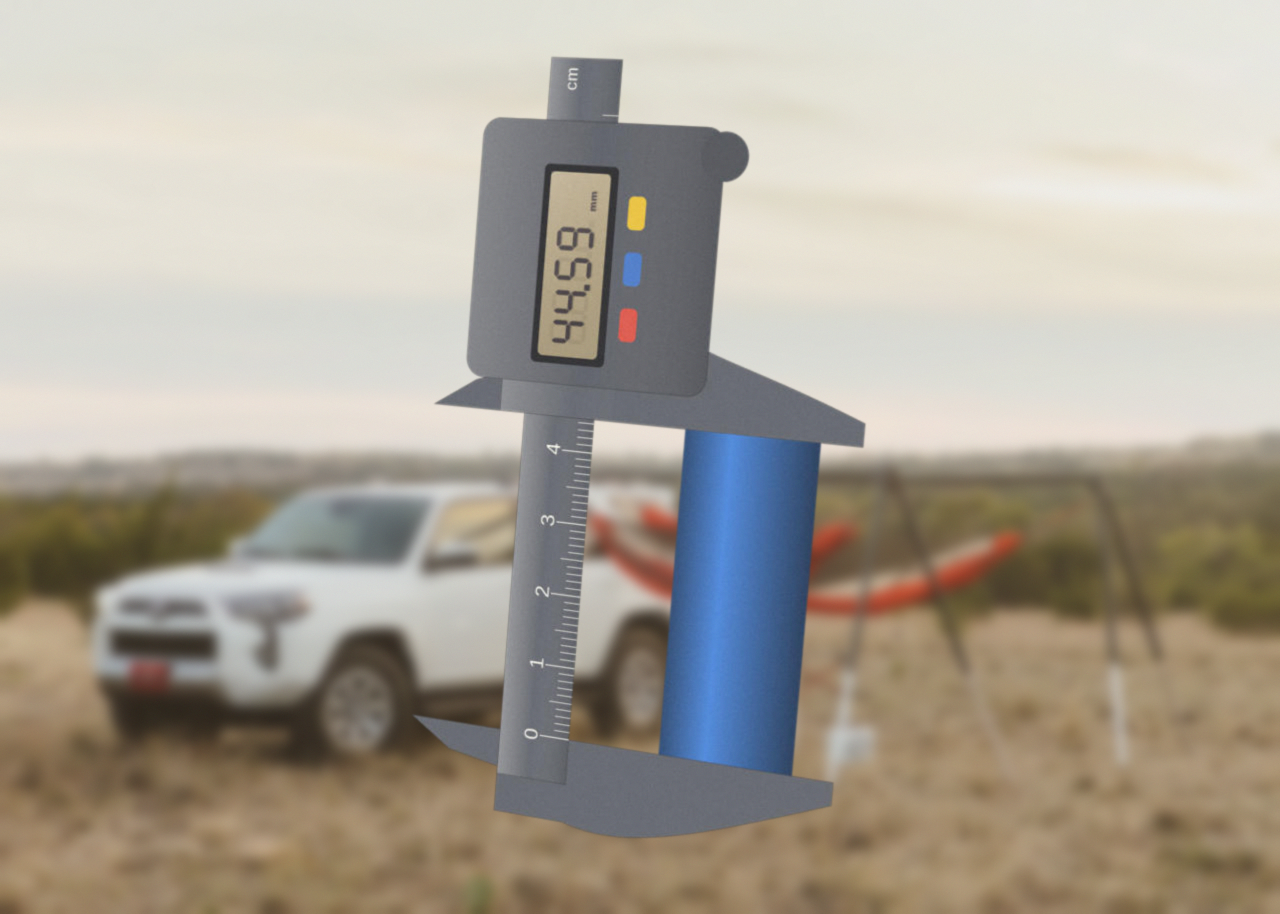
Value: 44.59
